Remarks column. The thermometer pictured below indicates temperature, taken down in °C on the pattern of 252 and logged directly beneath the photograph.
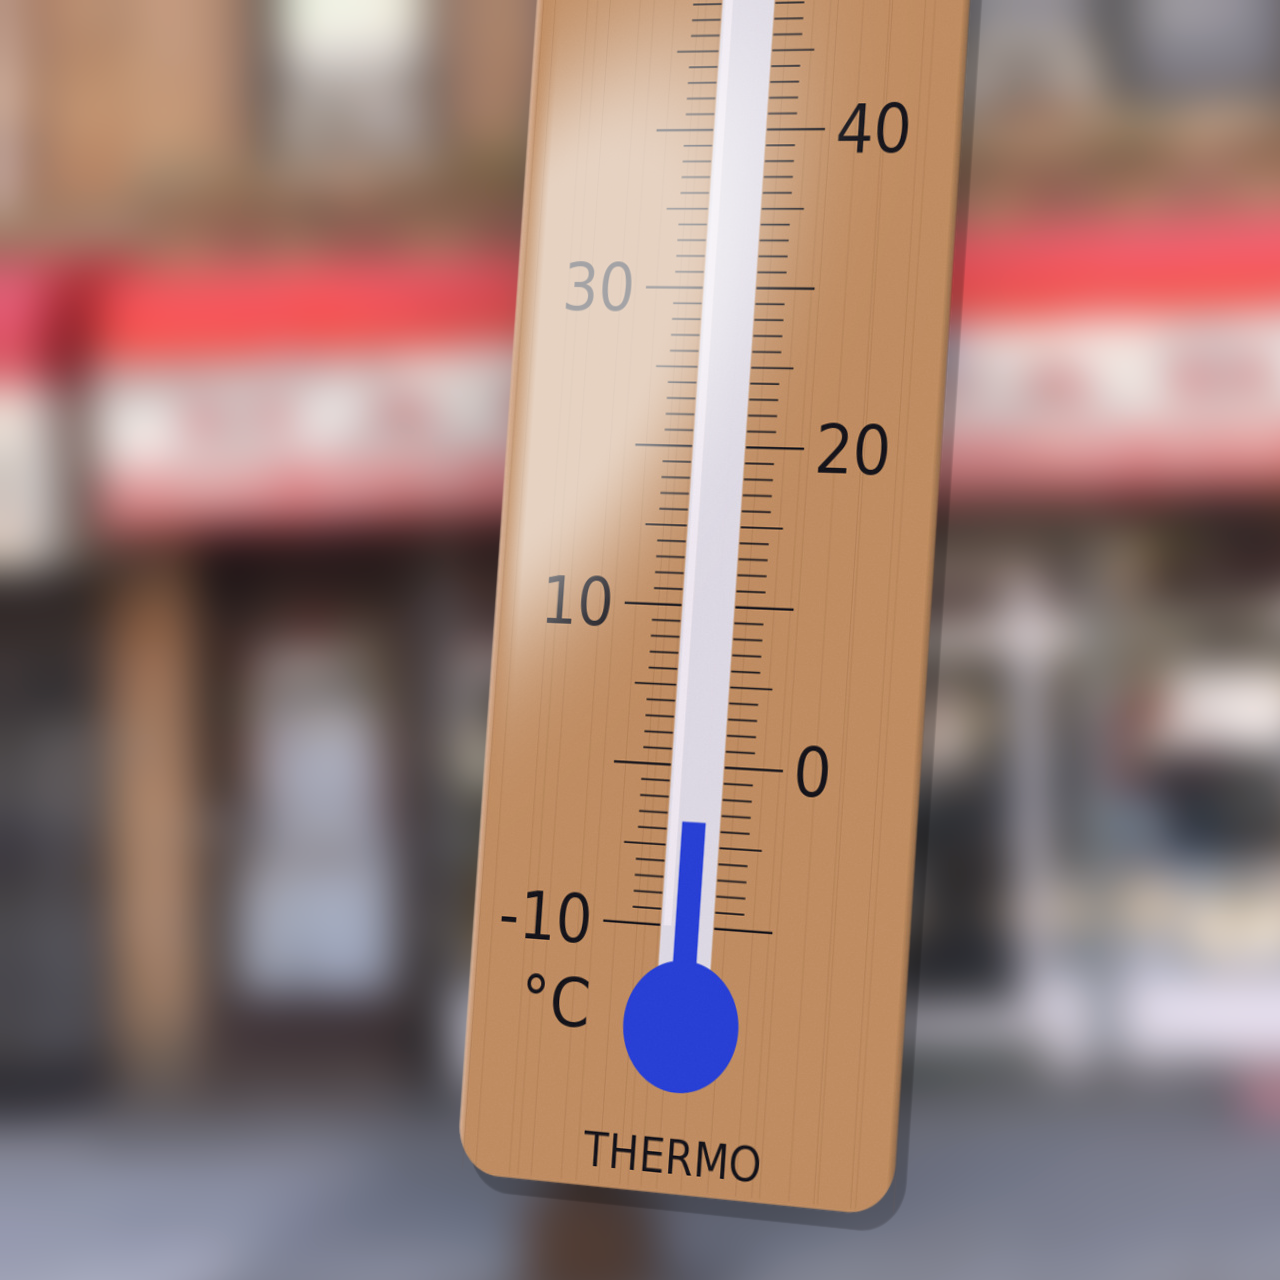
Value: -3.5
